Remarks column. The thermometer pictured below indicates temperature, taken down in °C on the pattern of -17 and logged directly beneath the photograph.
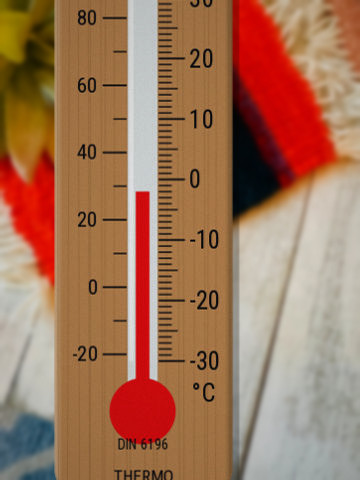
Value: -2
